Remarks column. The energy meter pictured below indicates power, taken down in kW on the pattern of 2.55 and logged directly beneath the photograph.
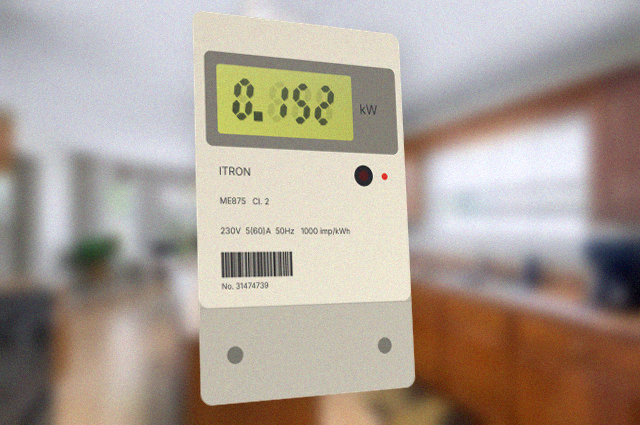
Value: 0.152
